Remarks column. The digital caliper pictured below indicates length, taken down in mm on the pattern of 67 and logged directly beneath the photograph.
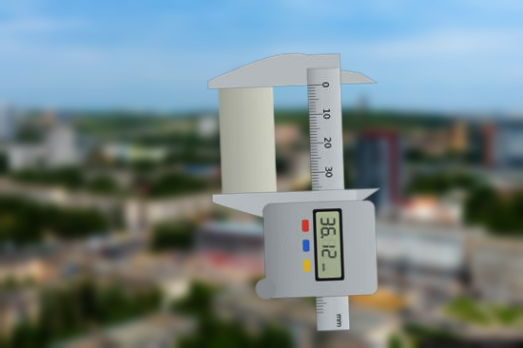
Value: 36.12
